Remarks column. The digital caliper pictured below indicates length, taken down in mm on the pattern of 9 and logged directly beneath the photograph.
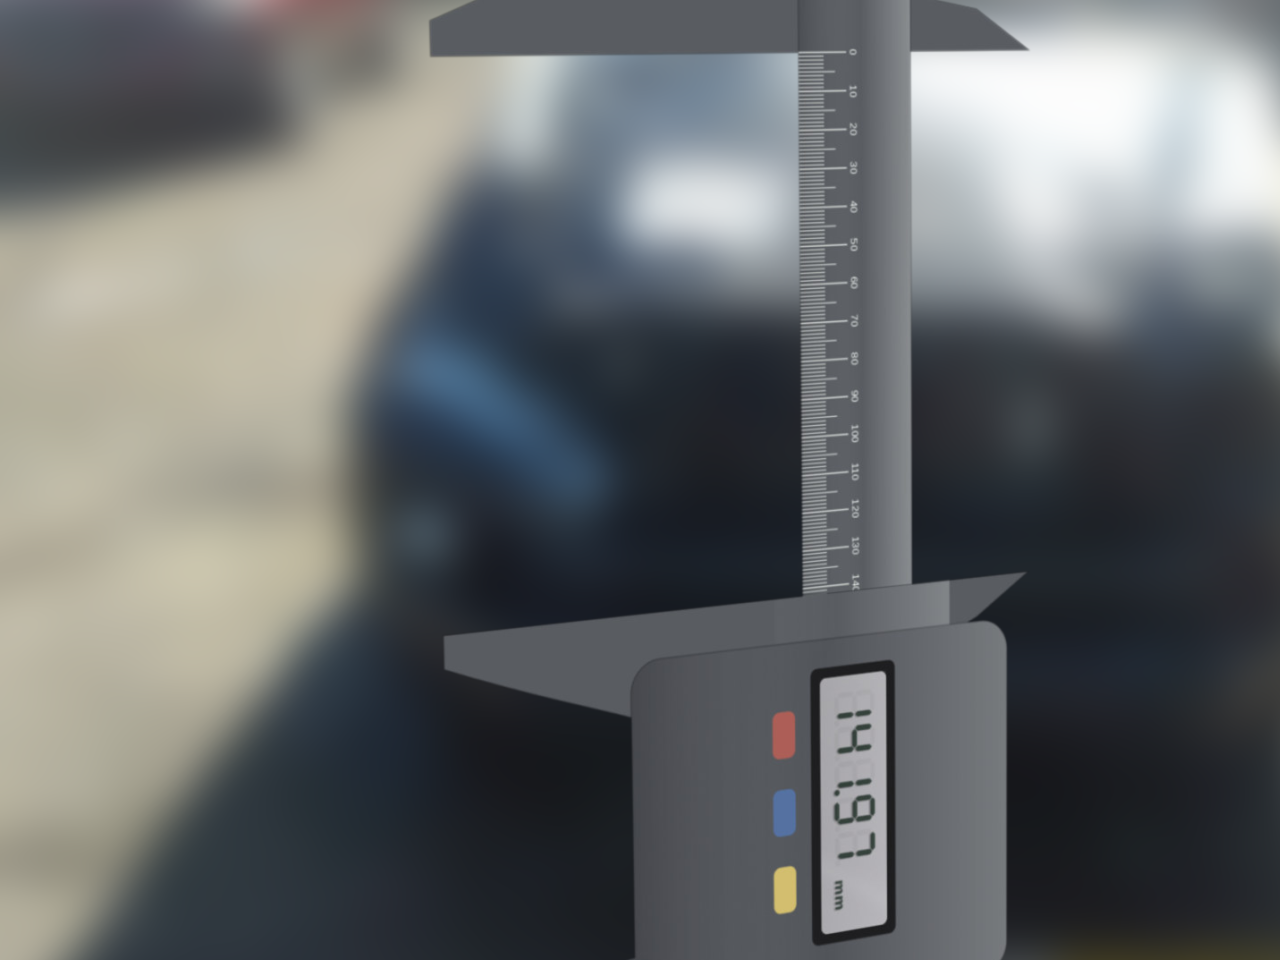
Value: 141.97
